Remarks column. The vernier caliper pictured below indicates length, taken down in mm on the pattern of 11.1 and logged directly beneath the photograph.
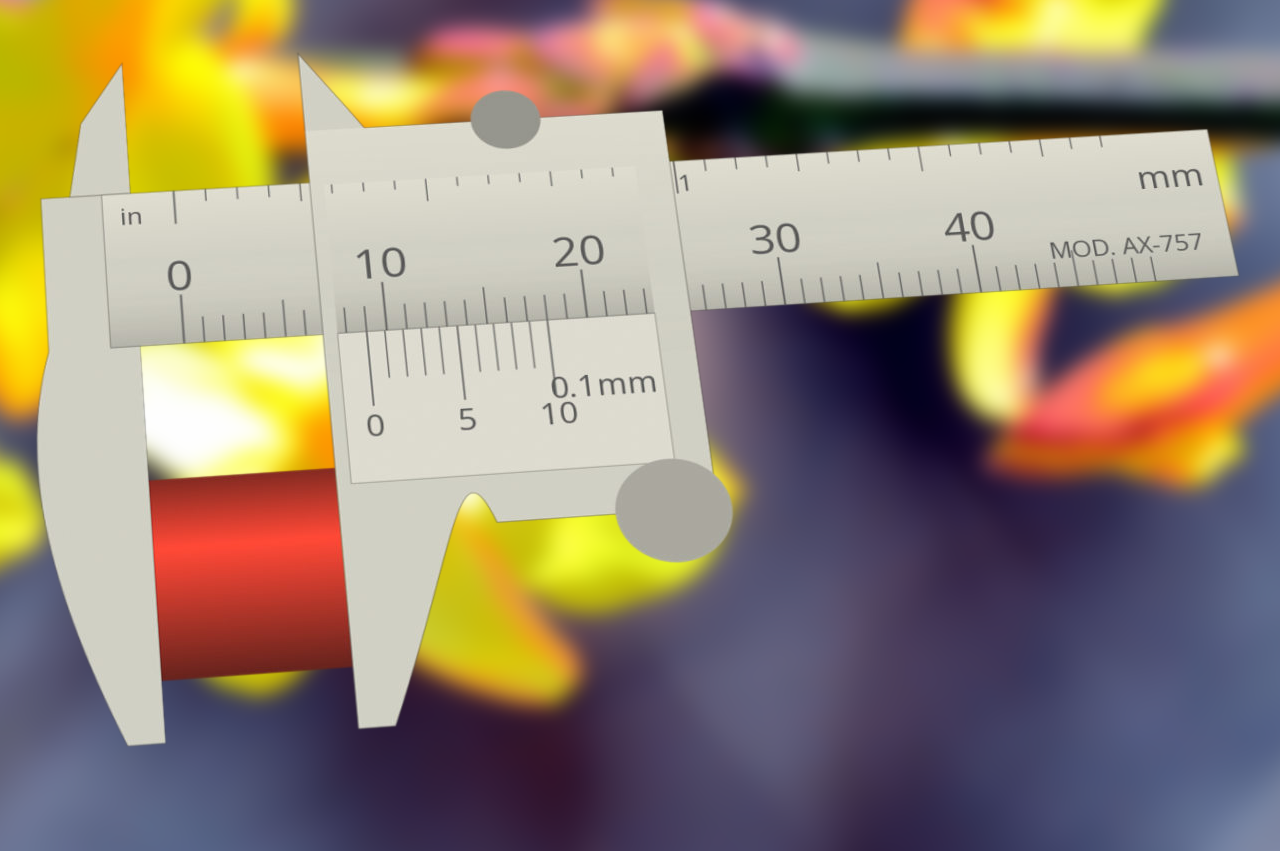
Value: 9.0
